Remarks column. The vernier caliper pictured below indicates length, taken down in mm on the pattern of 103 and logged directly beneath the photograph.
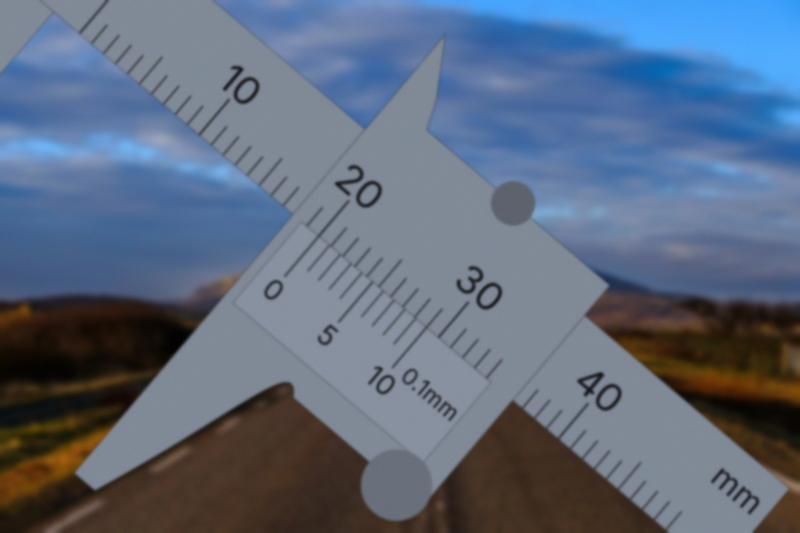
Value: 20.0
